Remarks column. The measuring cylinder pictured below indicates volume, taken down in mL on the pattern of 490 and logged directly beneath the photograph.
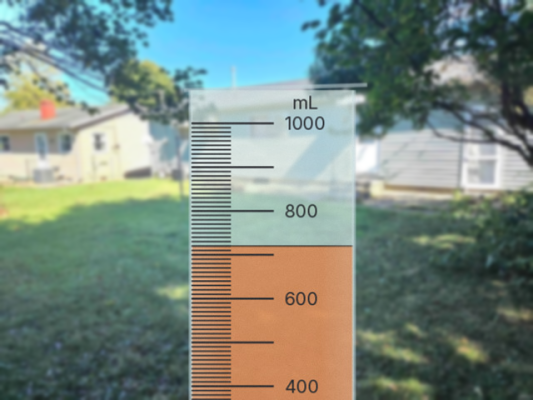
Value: 720
